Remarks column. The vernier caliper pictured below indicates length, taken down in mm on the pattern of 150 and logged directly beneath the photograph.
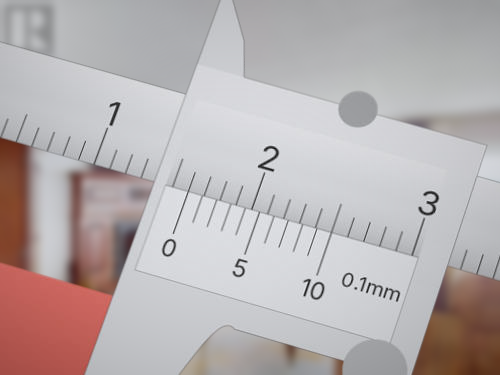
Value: 16.0
